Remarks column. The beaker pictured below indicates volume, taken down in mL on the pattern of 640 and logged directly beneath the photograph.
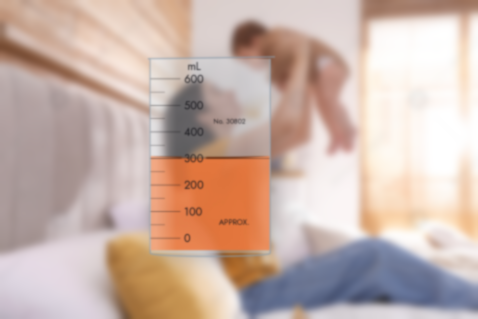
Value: 300
